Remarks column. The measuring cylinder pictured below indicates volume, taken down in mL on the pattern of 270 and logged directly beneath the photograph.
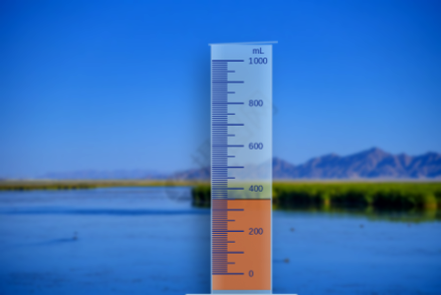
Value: 350
